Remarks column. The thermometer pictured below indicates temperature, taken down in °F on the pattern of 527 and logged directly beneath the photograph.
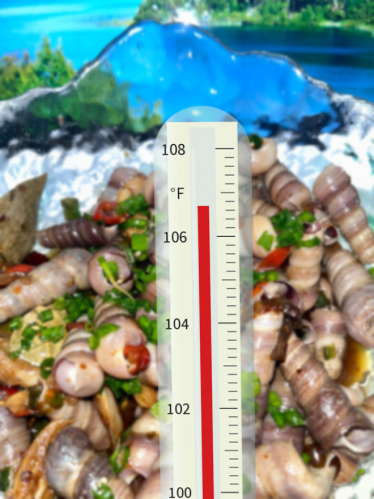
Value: 106.7
